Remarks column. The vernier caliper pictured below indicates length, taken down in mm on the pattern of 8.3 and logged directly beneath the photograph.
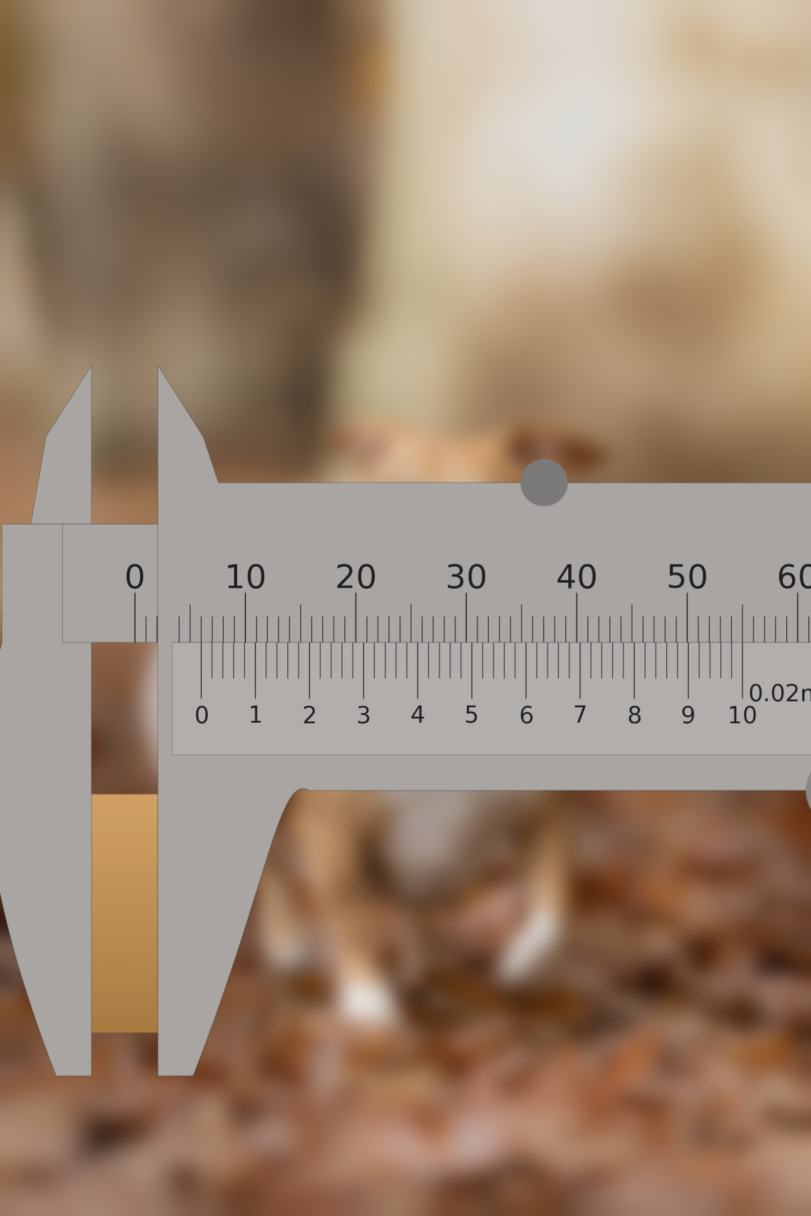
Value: 6.0
